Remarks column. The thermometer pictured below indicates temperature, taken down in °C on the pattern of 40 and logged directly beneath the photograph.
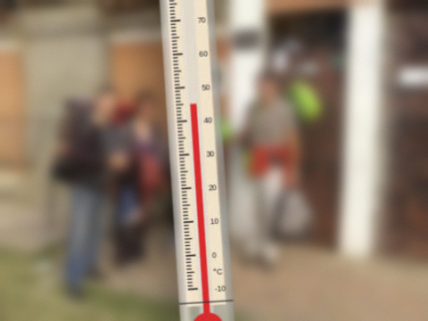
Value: 45
